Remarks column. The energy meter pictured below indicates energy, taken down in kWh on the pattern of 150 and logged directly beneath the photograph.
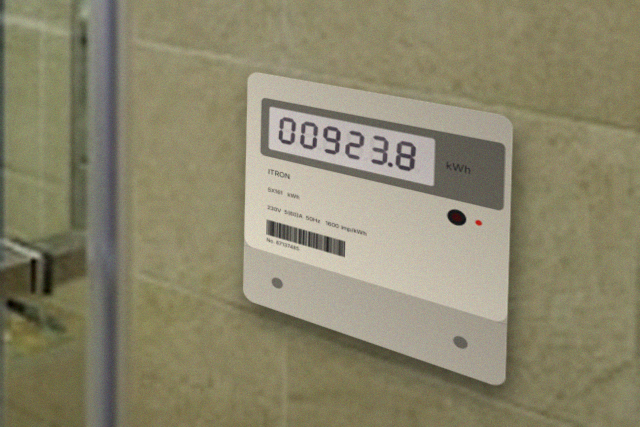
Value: 923.8
